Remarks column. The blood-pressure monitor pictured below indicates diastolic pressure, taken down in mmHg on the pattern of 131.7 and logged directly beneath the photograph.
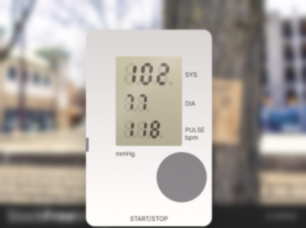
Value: 77
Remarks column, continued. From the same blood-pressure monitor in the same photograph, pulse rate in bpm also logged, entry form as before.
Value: 118
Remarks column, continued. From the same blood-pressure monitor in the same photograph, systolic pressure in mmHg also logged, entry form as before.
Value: 102
